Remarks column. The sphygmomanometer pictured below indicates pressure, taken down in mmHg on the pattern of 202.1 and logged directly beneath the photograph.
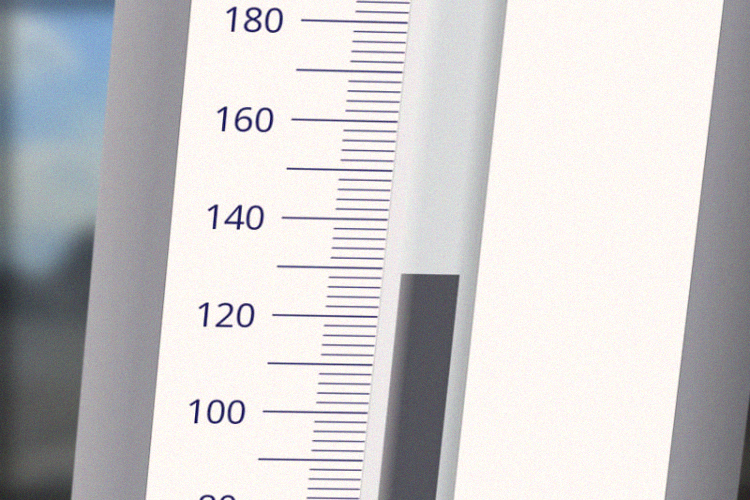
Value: 129
